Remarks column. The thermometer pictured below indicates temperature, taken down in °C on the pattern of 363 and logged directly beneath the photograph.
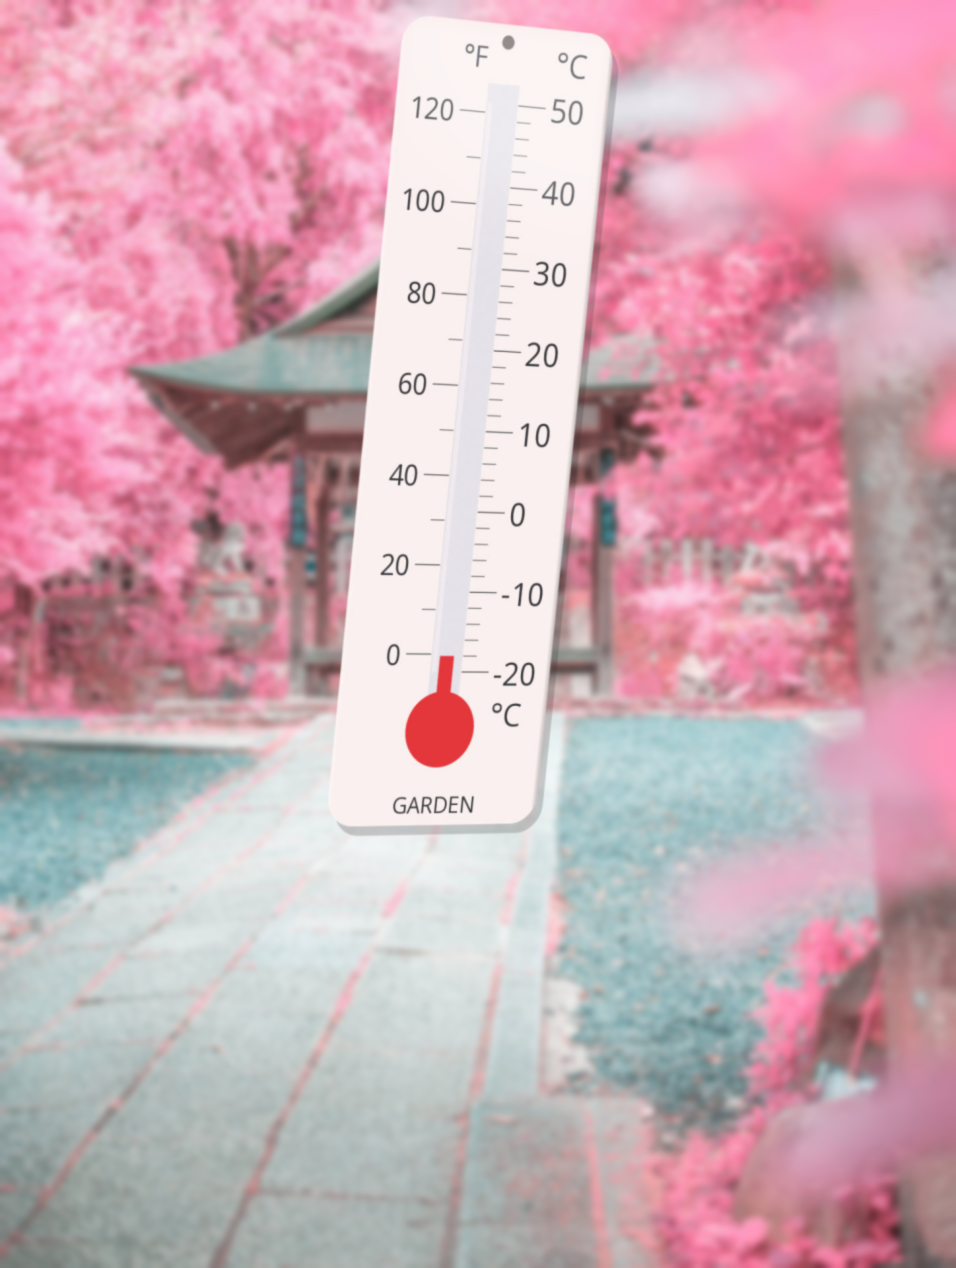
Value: -18
